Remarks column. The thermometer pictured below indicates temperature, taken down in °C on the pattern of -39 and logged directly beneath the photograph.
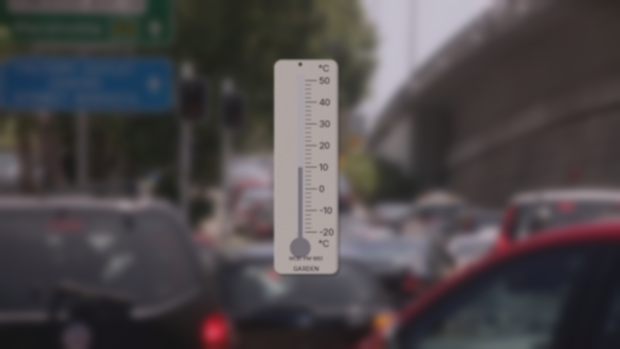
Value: 10
